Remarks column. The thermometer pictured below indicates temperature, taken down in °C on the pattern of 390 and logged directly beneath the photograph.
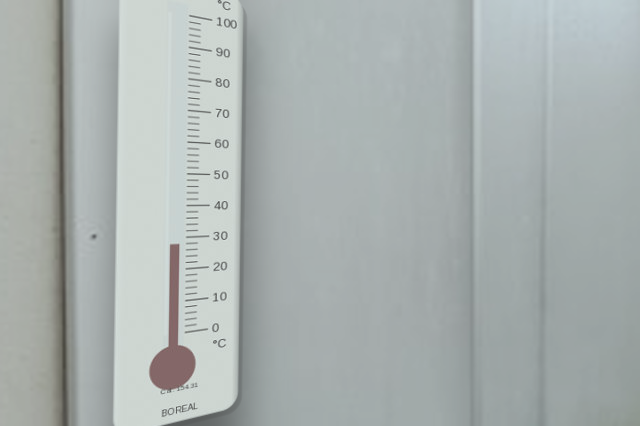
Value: 28
